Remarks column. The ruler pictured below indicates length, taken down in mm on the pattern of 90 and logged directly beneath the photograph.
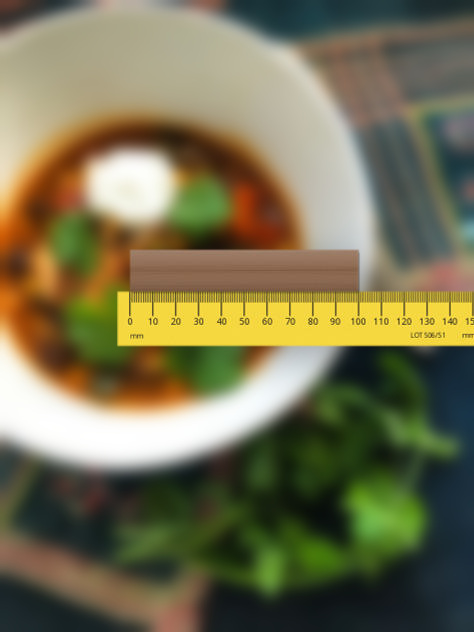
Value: 100
